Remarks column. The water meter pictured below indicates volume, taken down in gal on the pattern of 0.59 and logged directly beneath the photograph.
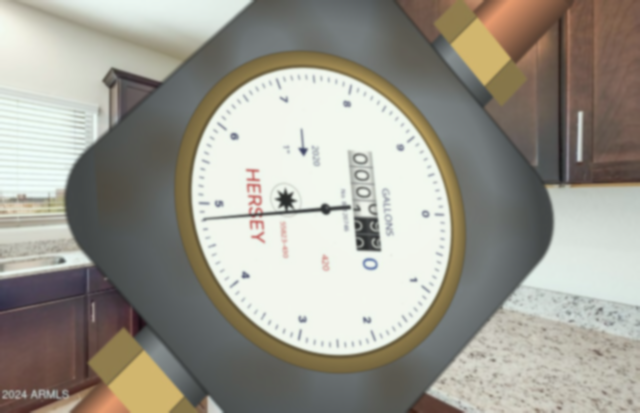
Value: 994.8
